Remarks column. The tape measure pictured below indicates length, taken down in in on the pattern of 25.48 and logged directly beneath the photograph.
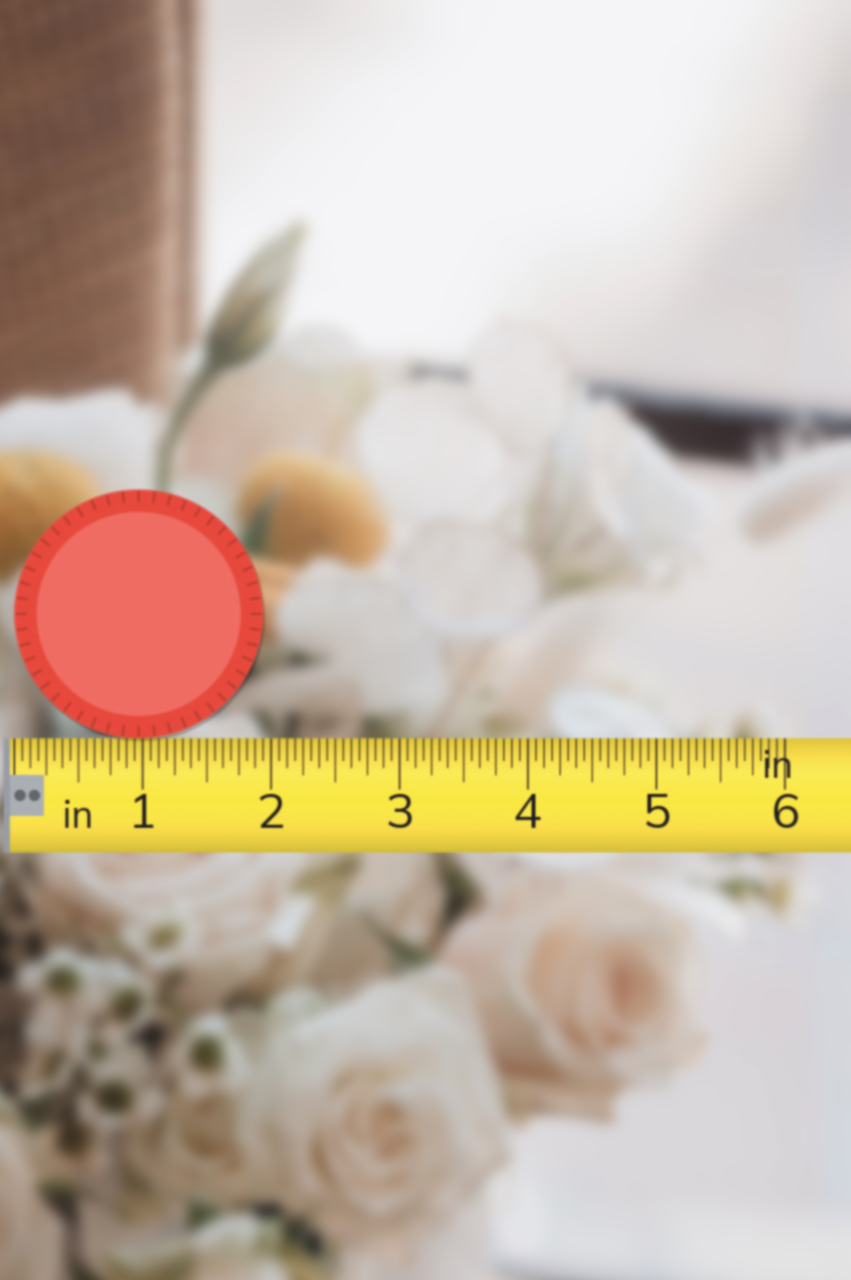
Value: 1.9375
